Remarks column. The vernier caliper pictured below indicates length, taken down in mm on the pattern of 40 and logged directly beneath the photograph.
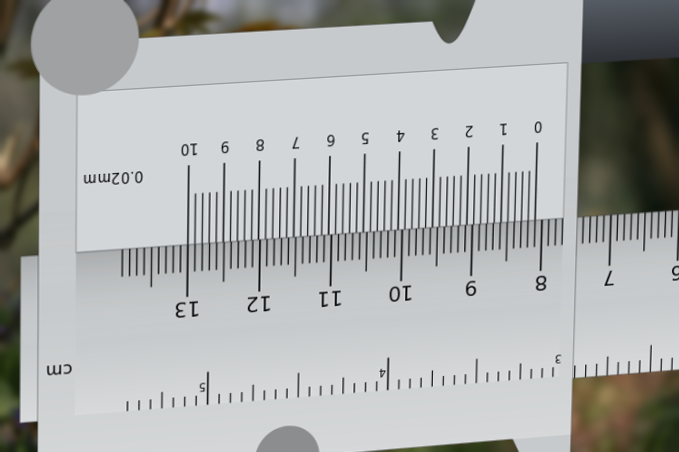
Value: 81.0
